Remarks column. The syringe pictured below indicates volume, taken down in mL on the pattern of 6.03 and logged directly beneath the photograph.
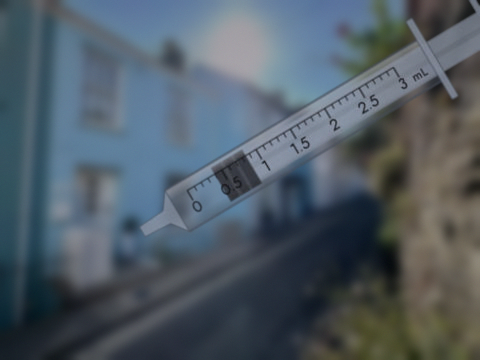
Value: 0.4
